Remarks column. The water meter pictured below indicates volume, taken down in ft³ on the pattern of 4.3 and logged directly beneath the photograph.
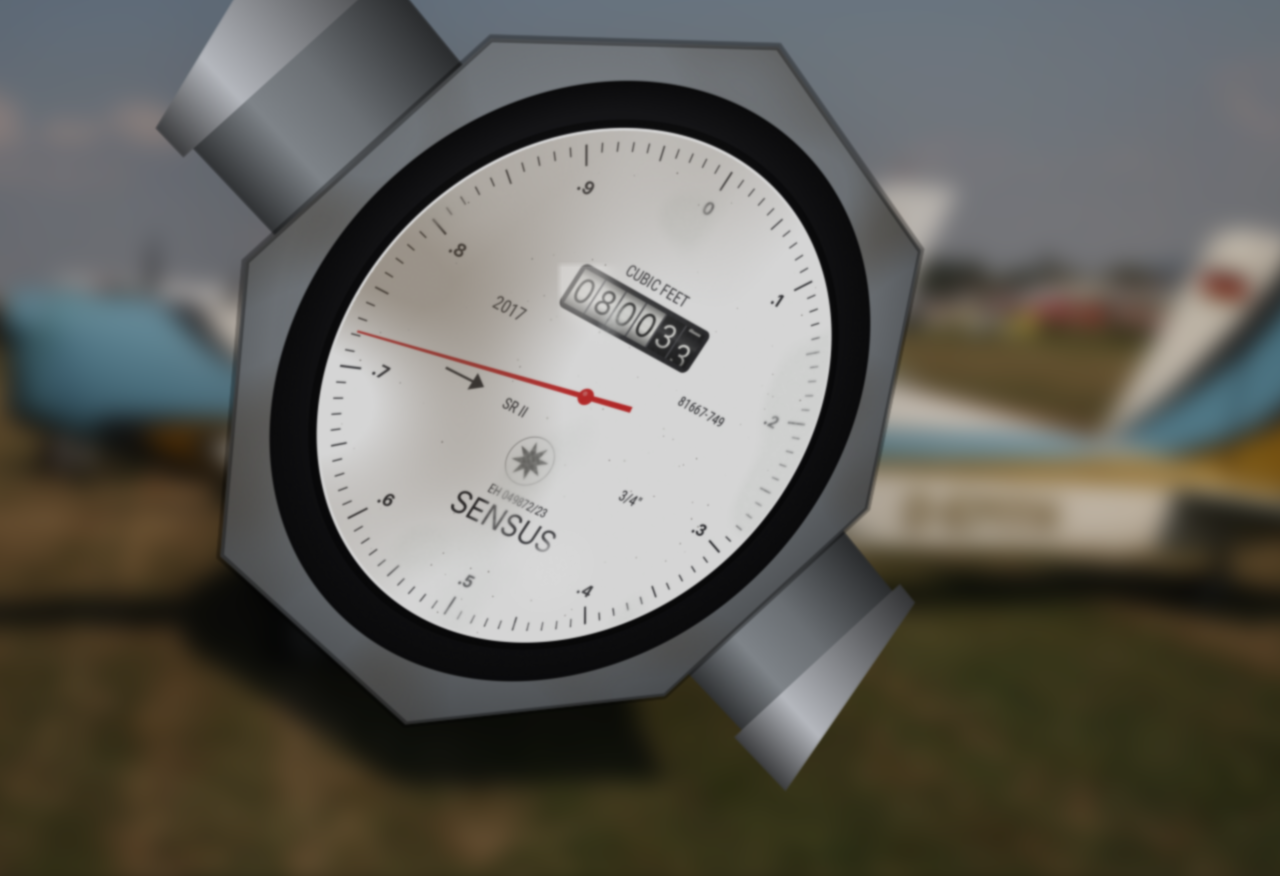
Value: 80032.72
